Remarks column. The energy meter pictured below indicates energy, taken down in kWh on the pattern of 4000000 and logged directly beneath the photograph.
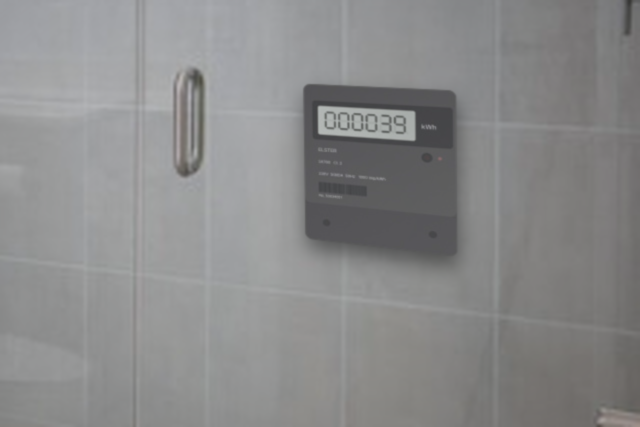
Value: 39
